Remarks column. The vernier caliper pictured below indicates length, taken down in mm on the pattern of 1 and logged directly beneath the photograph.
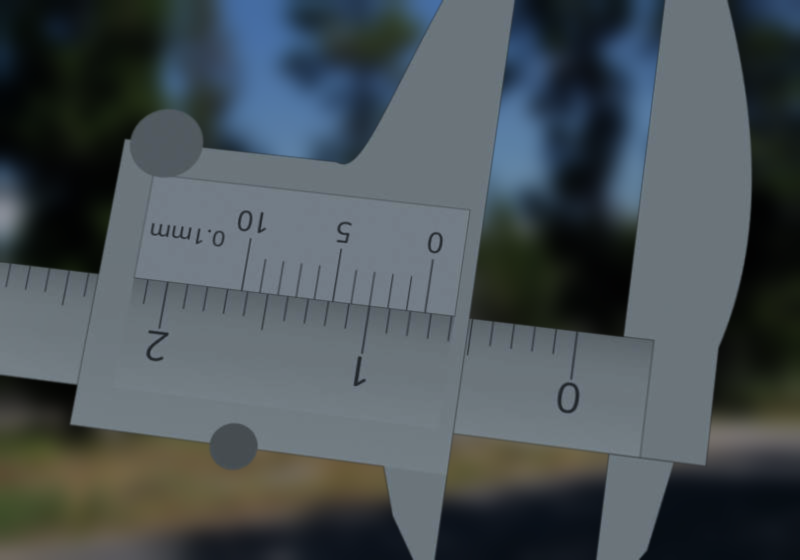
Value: 7.3
